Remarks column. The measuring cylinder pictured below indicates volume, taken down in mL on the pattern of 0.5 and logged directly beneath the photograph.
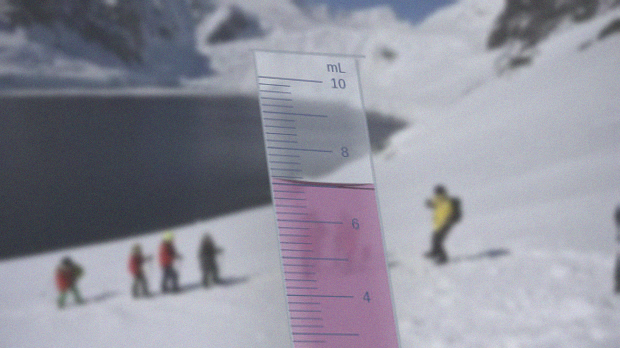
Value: 7
